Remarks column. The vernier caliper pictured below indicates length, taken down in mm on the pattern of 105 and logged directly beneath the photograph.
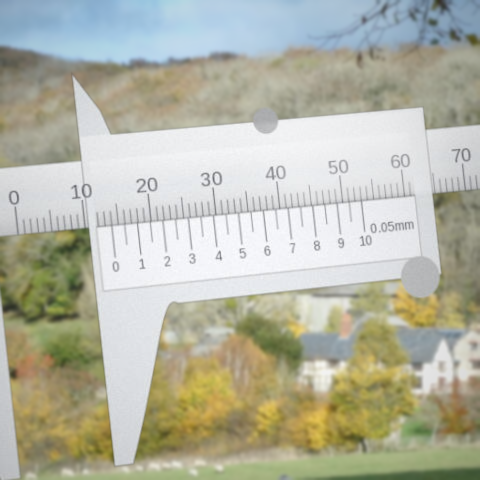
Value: 14.0
